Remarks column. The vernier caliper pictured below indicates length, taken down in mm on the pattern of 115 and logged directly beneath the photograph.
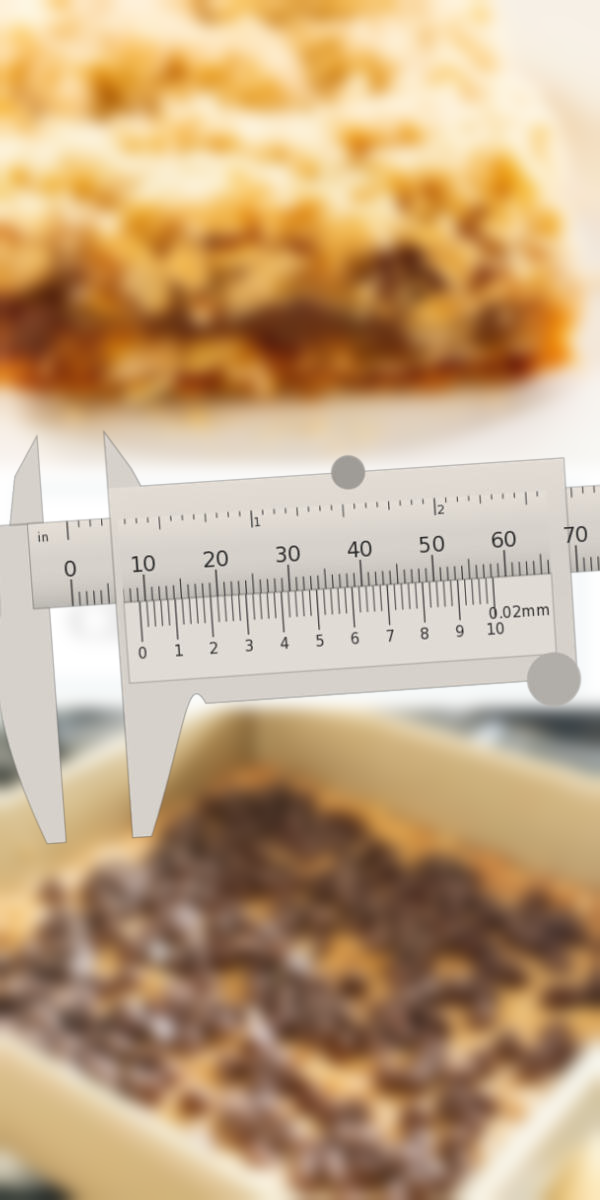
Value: 9.2
